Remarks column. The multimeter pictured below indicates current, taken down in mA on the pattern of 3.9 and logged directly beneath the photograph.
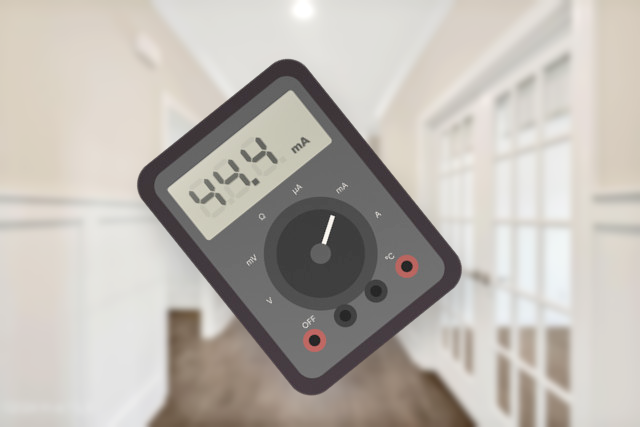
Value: 44.4
